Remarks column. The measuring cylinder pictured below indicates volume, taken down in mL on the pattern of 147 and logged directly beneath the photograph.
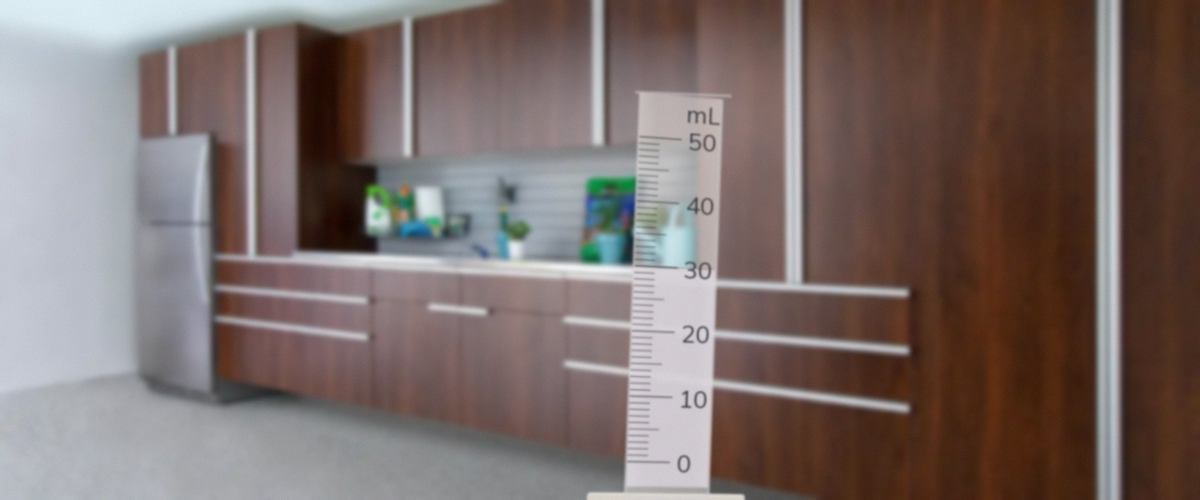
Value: 30
